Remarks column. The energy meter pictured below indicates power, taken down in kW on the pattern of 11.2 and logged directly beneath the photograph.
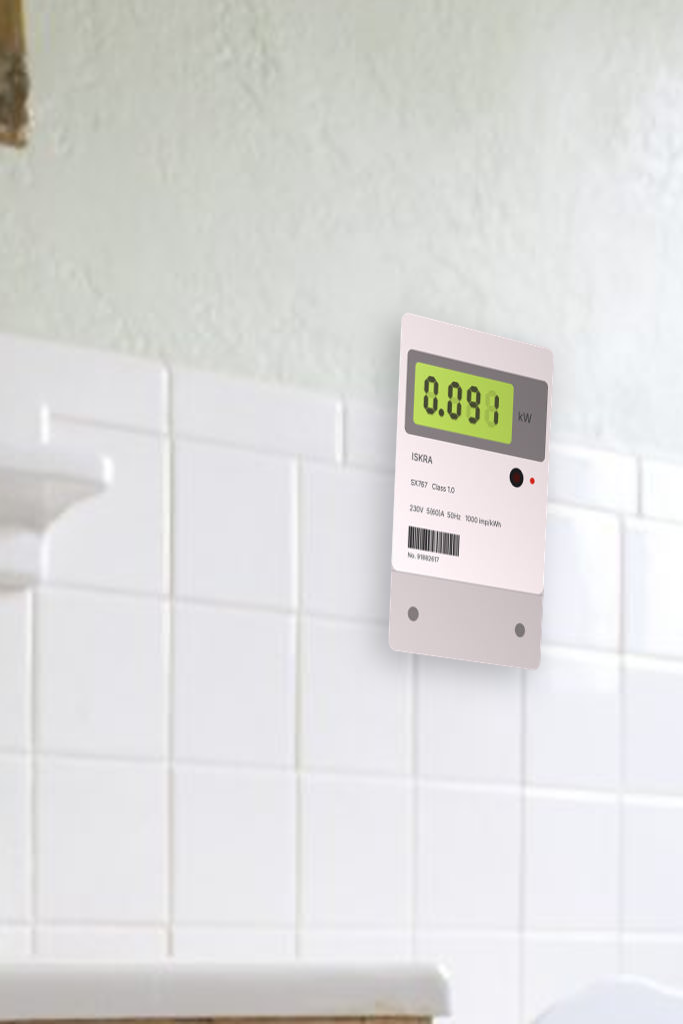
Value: 0.091
